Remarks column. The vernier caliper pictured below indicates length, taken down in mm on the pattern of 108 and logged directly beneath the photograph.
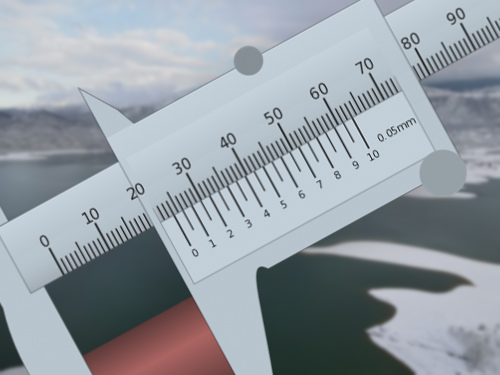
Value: 24.0
